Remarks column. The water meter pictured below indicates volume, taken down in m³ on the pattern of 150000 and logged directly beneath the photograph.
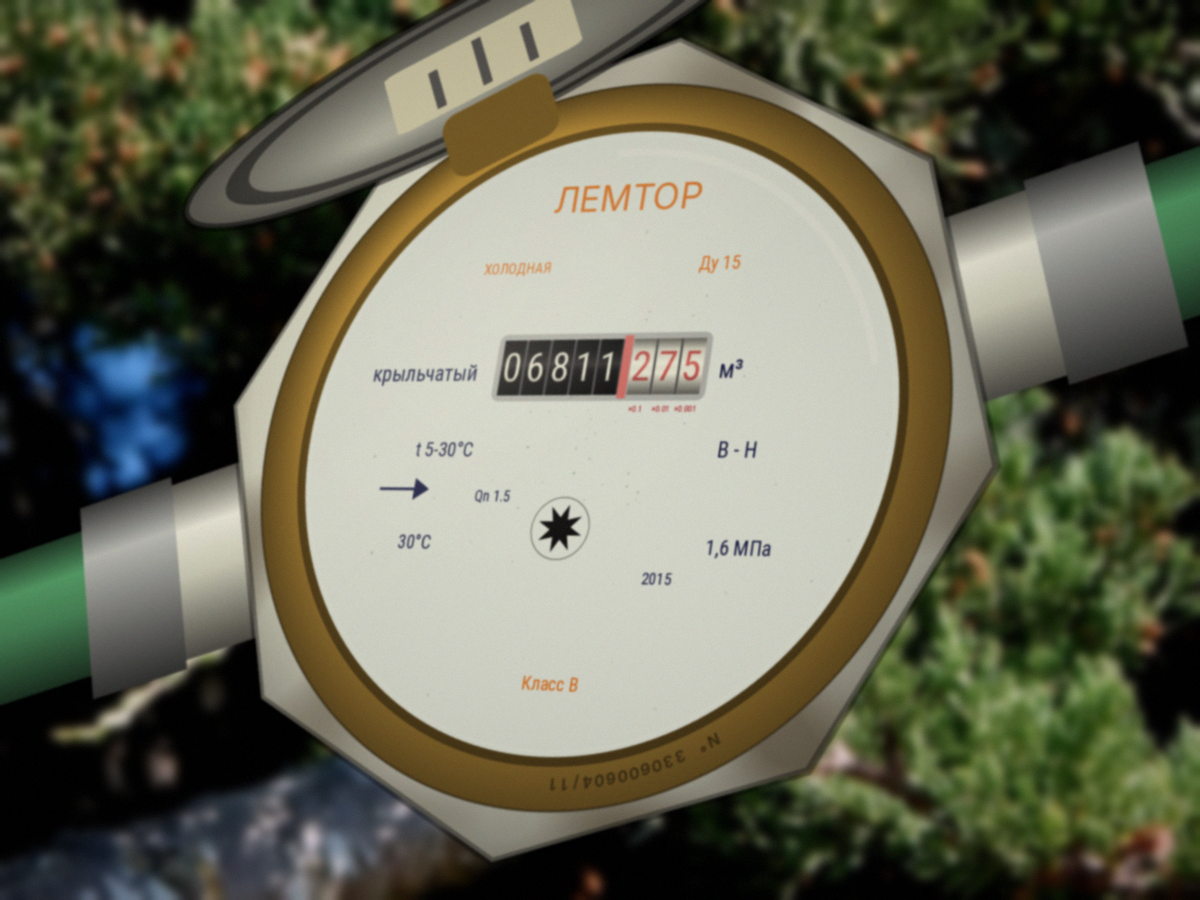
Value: 6811.275
